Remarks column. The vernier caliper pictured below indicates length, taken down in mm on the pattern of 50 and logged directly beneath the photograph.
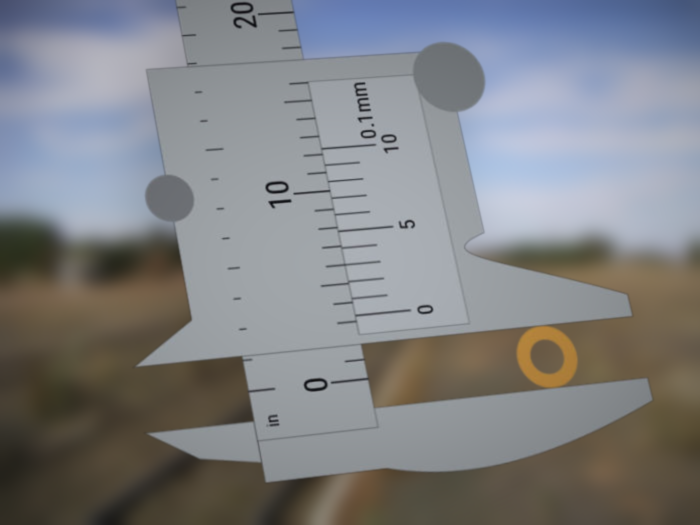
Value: 3.3
